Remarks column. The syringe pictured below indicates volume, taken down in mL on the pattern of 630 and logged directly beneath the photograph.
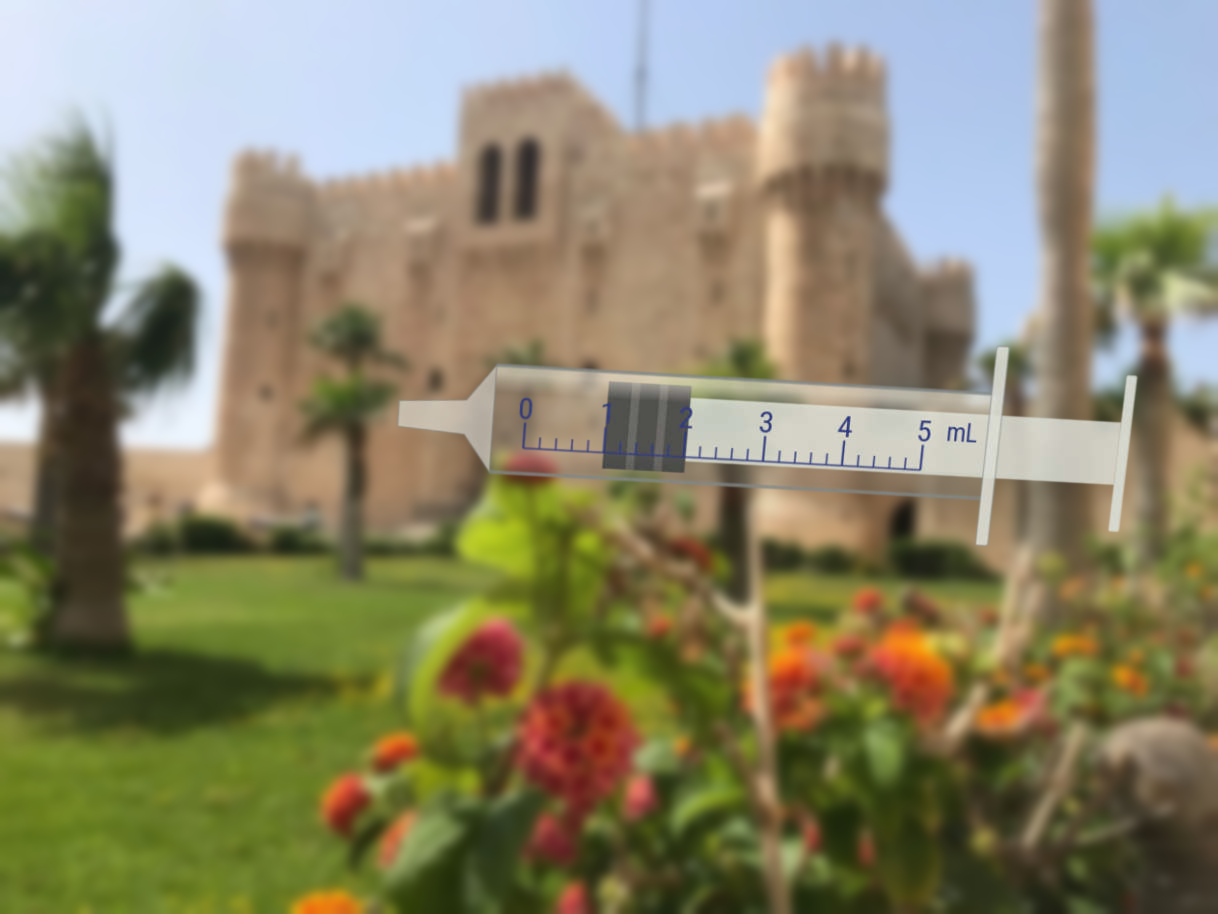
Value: 1
